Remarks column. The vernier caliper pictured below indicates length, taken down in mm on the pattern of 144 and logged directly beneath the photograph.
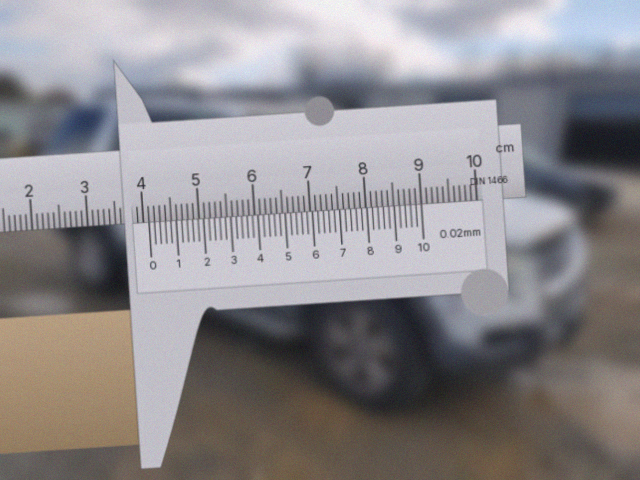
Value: 41.0
